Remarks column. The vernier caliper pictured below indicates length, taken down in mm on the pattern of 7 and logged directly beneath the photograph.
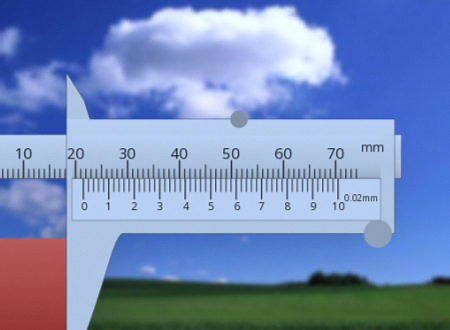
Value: 21.5
